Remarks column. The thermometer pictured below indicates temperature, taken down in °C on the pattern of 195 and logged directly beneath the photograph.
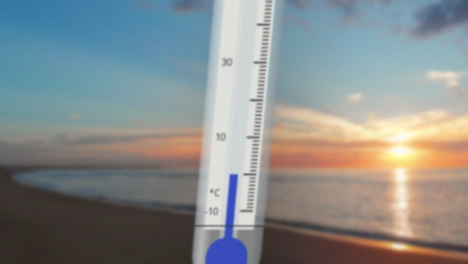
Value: 0
